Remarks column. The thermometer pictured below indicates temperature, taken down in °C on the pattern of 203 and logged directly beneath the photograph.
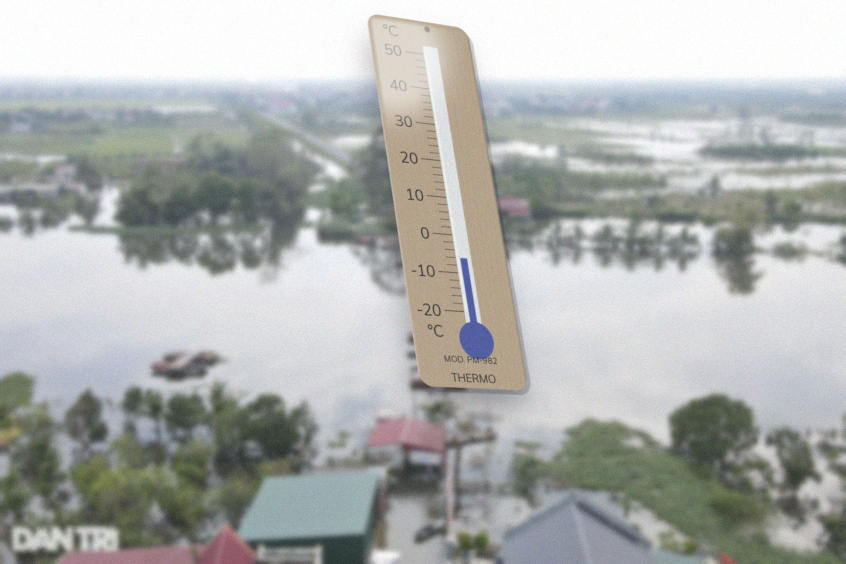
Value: -6
